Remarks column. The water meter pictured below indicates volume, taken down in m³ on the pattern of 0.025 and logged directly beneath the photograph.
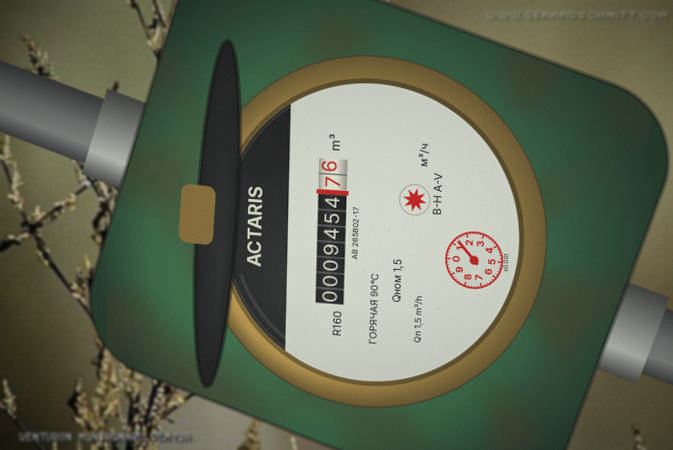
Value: 9454.761
